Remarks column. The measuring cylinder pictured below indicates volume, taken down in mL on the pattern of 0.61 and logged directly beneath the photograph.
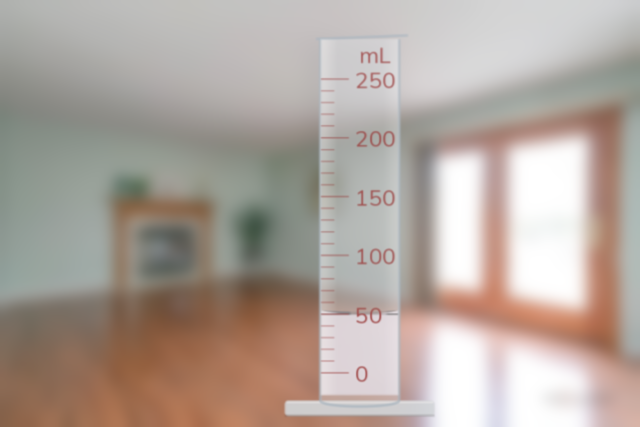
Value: 50
